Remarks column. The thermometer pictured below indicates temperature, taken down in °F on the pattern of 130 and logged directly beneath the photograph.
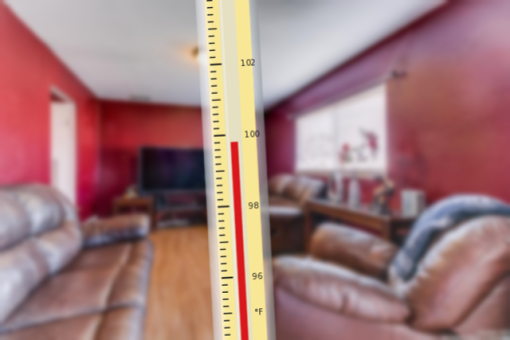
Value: 99.8
